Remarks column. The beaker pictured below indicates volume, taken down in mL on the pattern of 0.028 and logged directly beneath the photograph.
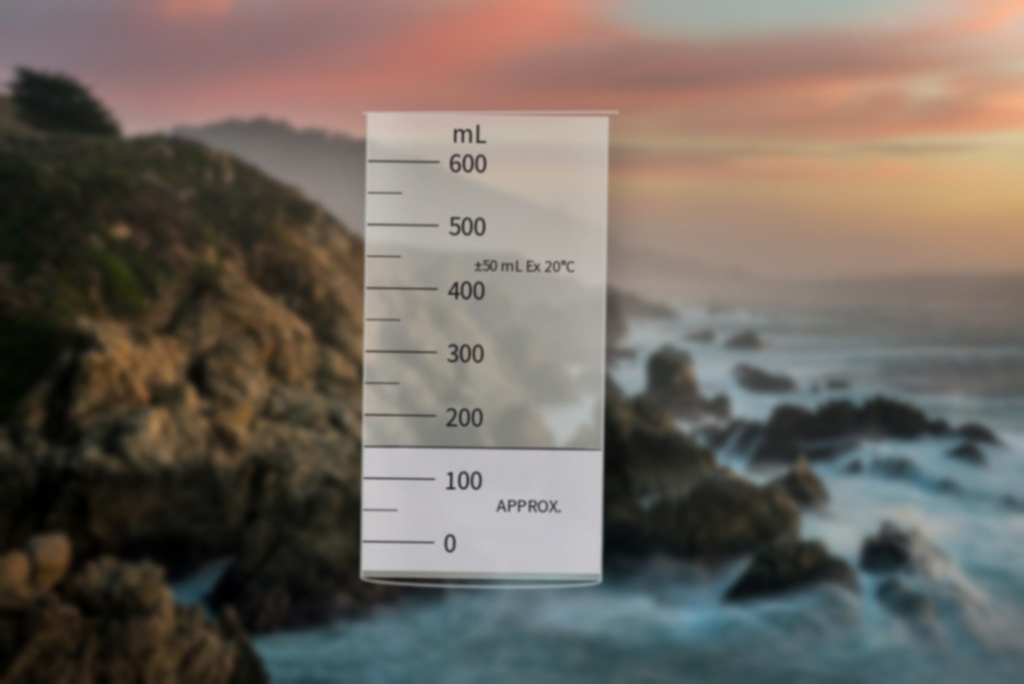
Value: 150
